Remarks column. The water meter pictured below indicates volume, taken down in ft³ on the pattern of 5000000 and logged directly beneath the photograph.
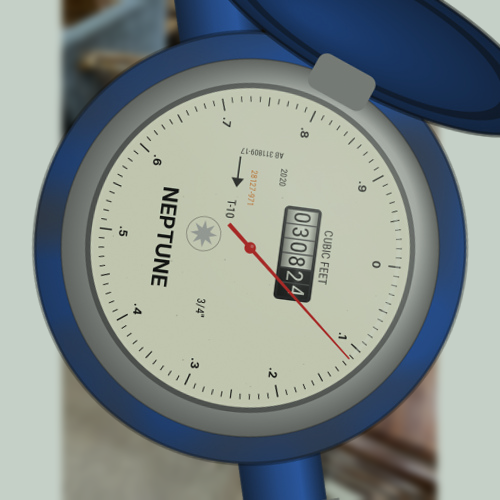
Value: 30824.11
